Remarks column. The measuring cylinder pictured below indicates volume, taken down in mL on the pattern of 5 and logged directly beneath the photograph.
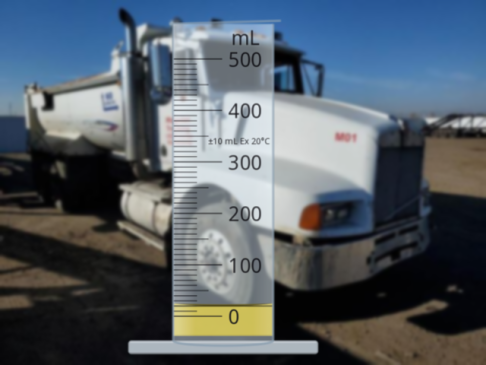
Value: 20
